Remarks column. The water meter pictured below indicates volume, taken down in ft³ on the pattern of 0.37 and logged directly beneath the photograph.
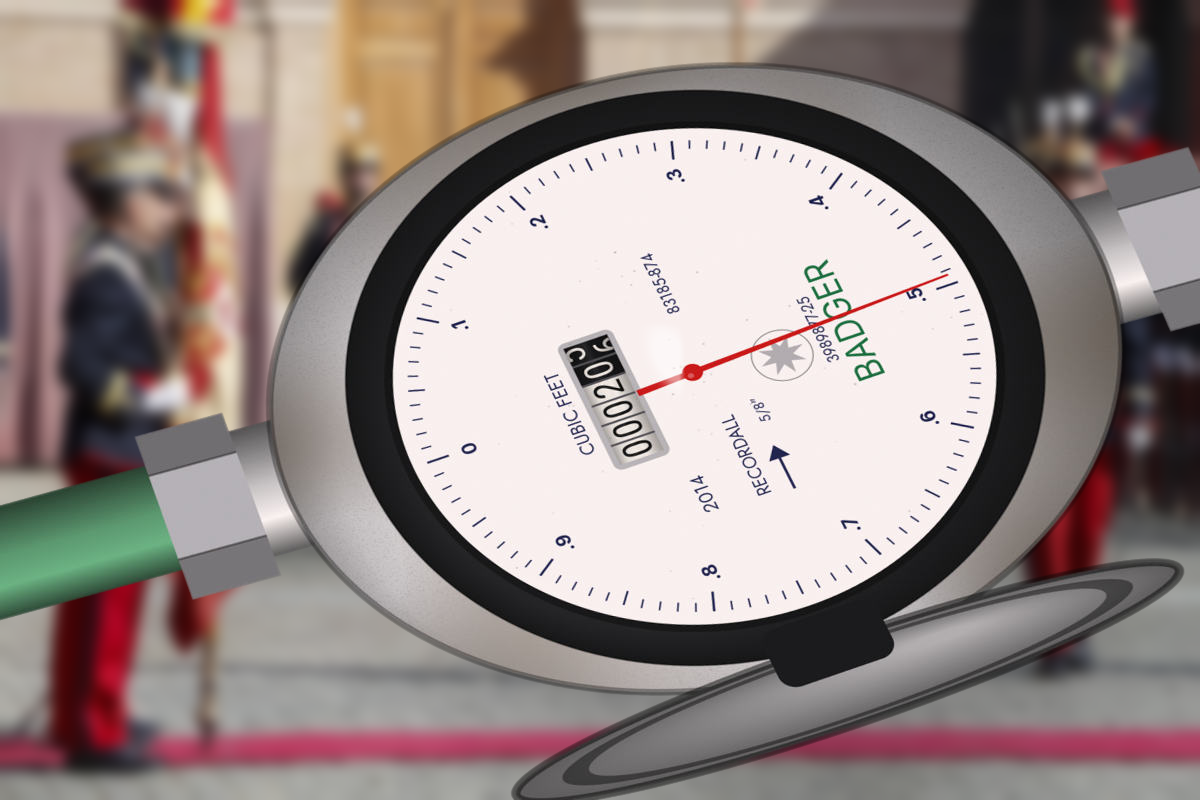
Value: 205.49
